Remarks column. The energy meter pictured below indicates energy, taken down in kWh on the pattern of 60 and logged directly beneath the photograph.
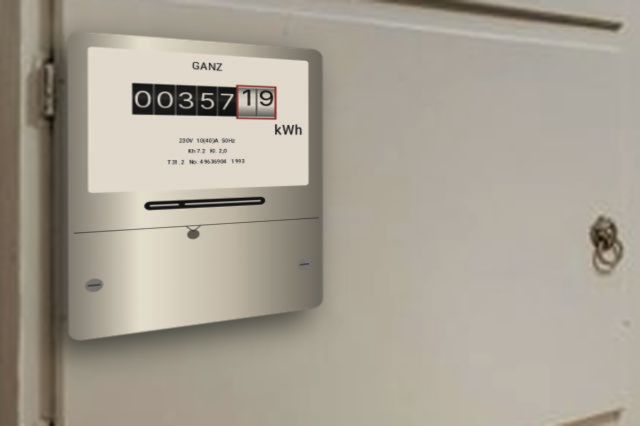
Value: 357.19
